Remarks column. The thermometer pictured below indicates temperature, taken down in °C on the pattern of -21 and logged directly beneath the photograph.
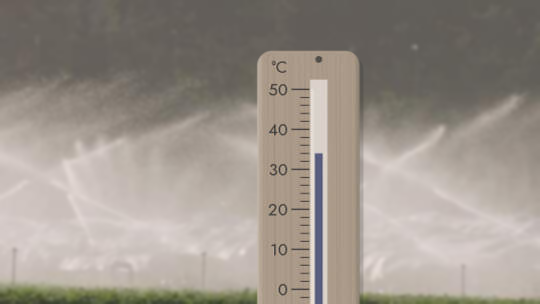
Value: 34
